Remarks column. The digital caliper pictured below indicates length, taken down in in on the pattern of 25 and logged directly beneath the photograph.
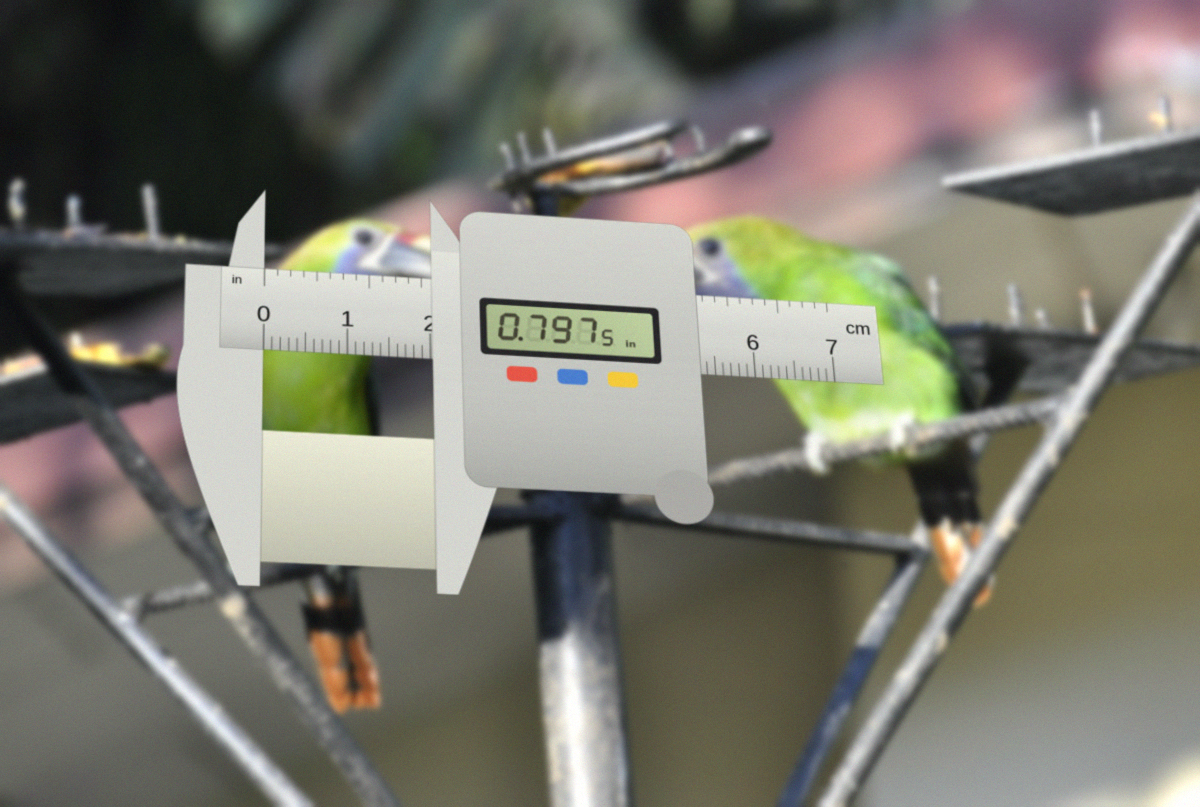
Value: 0.7975
